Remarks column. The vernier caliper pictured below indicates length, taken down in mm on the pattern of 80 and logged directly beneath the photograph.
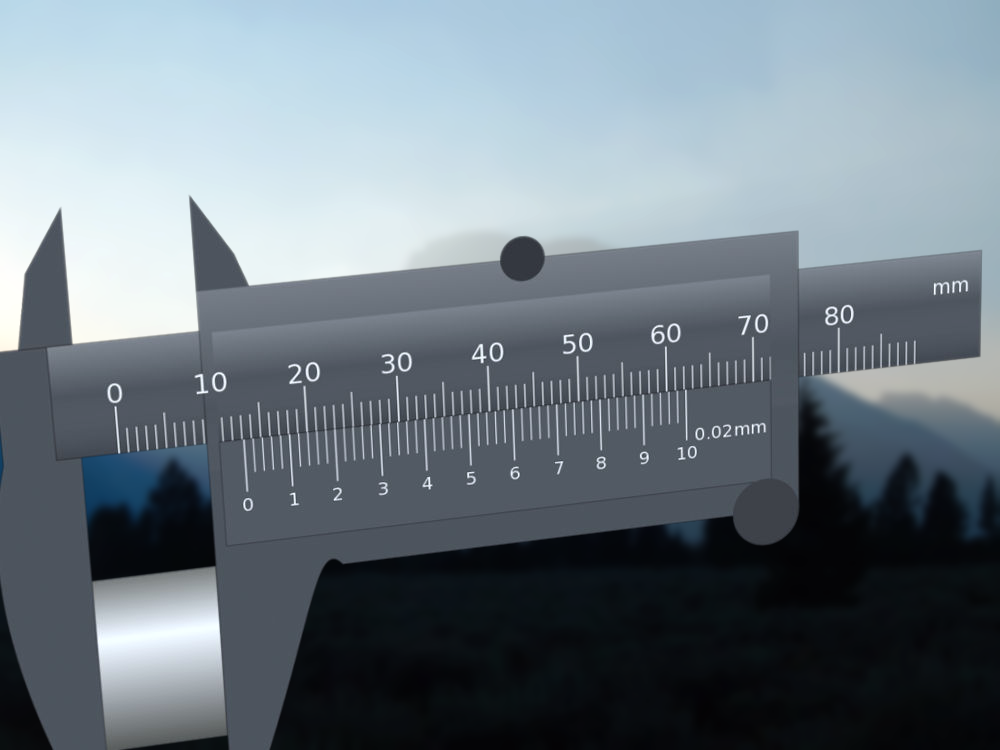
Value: 13.2
